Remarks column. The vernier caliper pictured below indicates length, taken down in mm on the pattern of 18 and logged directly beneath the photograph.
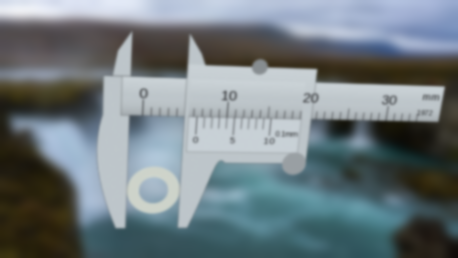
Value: 6.4
